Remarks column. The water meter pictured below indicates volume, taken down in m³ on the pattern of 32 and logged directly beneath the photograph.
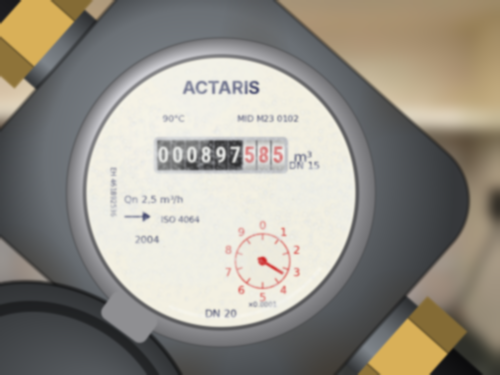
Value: 897.5853
